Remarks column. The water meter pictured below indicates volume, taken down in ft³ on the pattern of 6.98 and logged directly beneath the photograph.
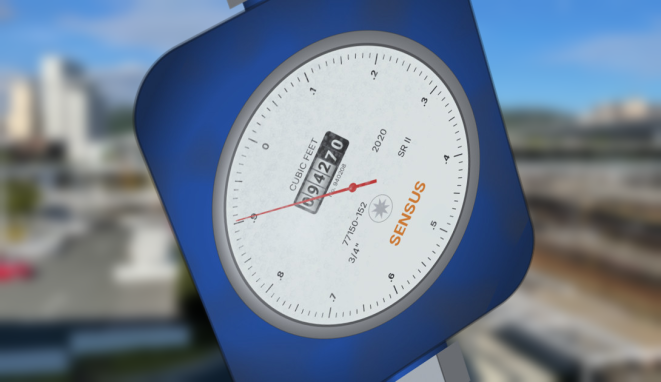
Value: 94269.90
